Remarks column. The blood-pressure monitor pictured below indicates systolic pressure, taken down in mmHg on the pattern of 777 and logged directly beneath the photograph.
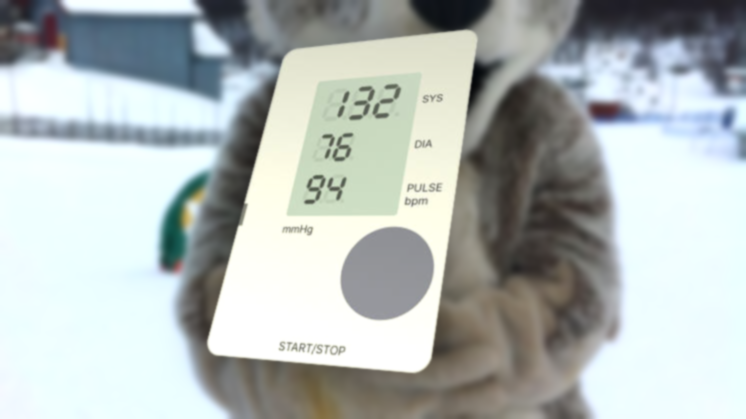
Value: 132
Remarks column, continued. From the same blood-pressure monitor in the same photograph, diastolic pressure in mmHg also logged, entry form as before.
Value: 76
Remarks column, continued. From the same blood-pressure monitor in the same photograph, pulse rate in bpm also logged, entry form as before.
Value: 94
